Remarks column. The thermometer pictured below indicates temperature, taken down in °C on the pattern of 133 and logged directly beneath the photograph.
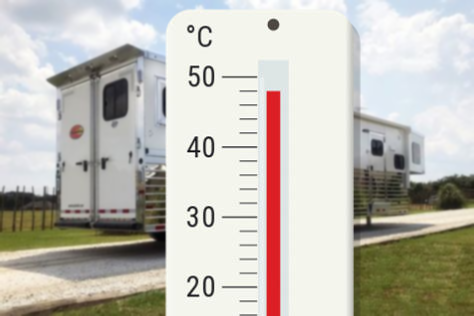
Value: 48
